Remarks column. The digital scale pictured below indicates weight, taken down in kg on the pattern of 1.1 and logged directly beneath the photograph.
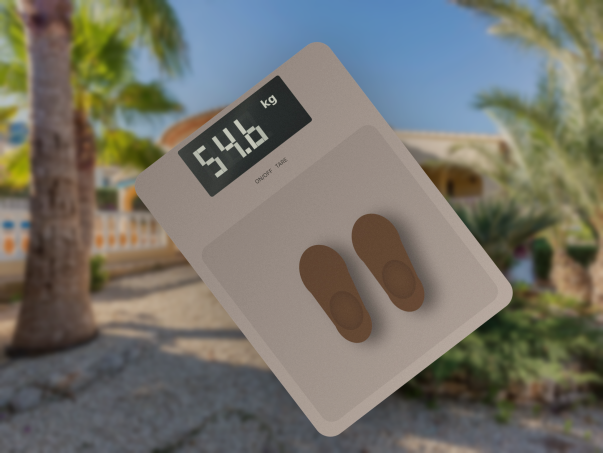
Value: 54.6
